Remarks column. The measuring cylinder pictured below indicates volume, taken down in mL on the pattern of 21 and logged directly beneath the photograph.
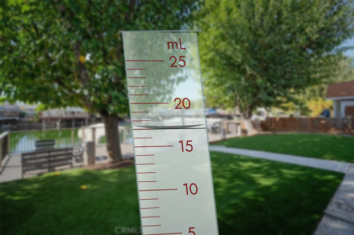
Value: 17
